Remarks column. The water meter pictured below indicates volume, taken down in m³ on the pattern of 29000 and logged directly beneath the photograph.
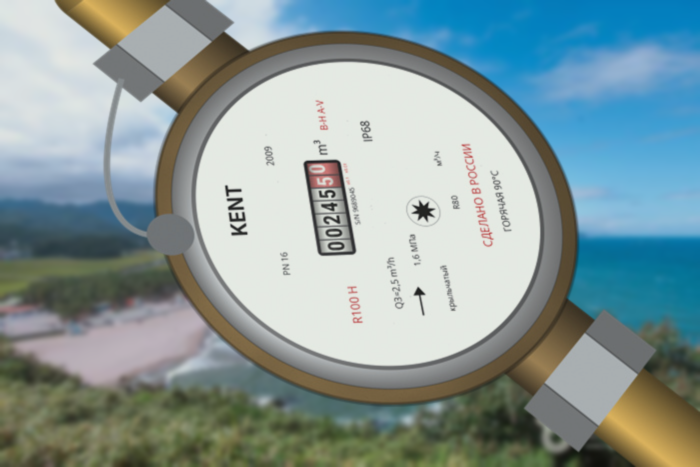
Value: 245.50
